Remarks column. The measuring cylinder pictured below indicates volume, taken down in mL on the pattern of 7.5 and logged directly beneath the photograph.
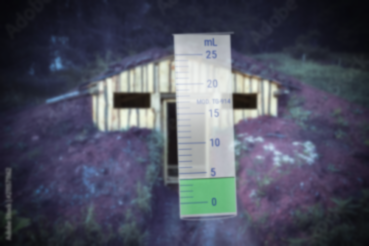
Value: 4
